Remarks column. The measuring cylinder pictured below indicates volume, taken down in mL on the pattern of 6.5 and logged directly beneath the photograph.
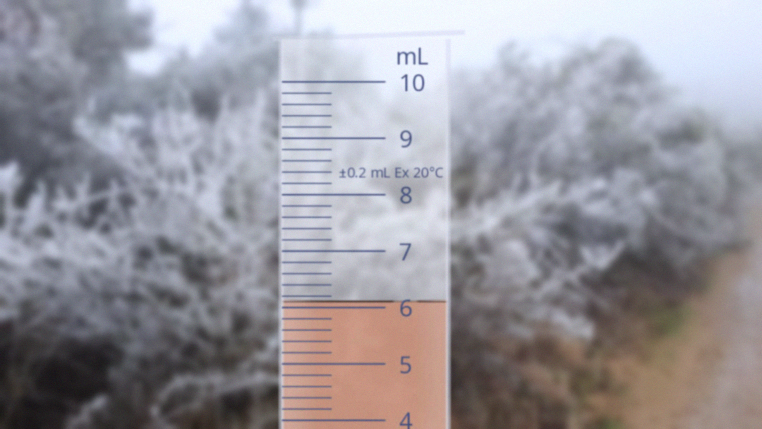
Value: 6.1
